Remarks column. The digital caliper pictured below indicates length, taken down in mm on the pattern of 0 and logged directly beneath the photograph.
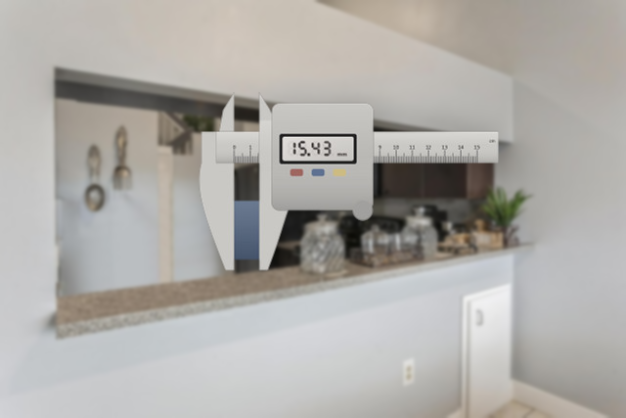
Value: 15.43
